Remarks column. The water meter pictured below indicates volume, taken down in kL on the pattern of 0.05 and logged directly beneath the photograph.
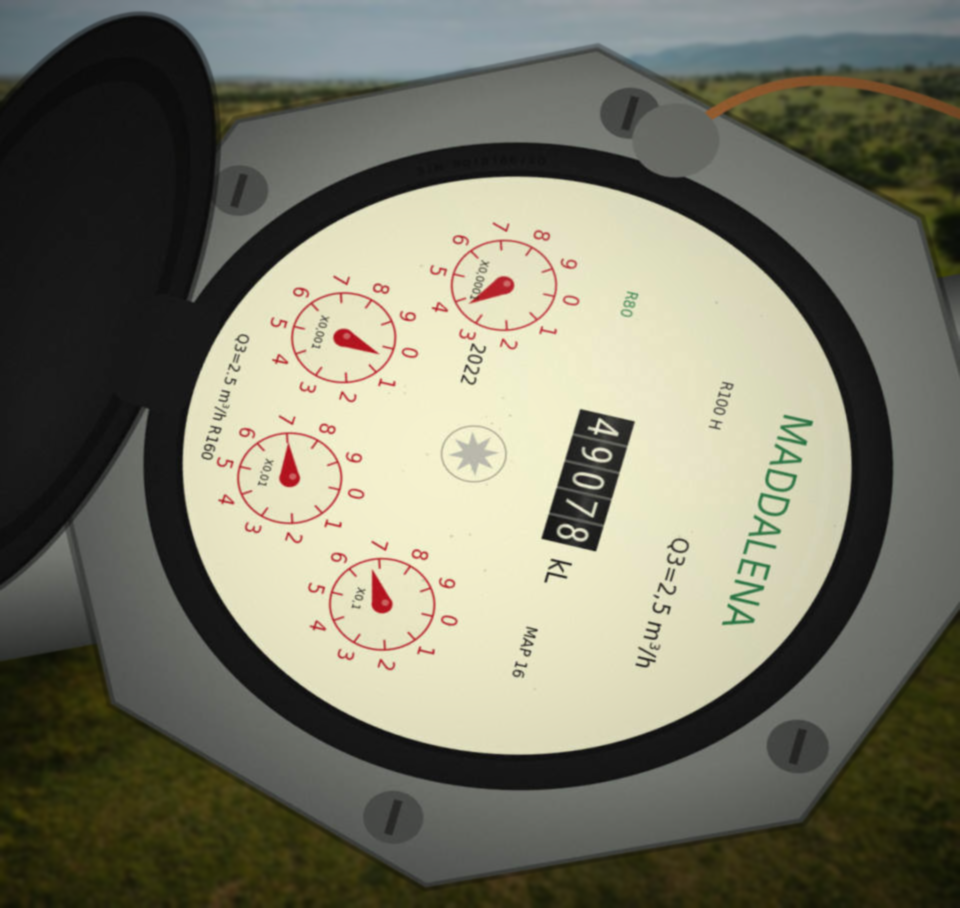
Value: 49078.6703
